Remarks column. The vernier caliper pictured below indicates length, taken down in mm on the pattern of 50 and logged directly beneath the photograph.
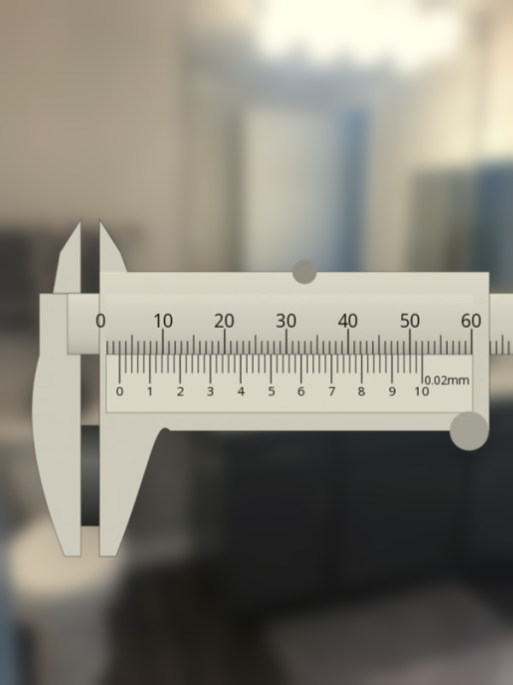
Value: 3.0
